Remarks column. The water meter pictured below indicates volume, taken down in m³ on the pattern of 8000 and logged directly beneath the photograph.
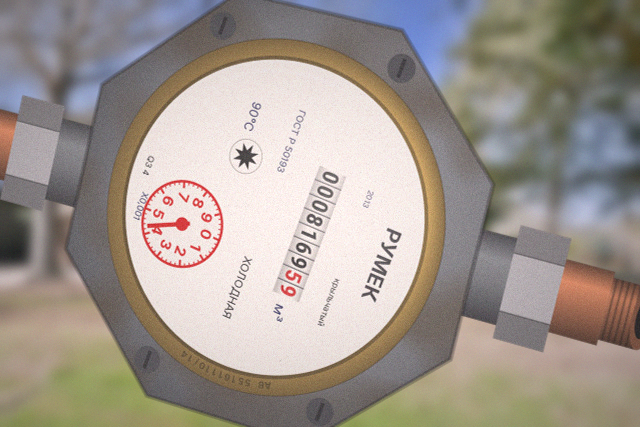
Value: 8169.594
